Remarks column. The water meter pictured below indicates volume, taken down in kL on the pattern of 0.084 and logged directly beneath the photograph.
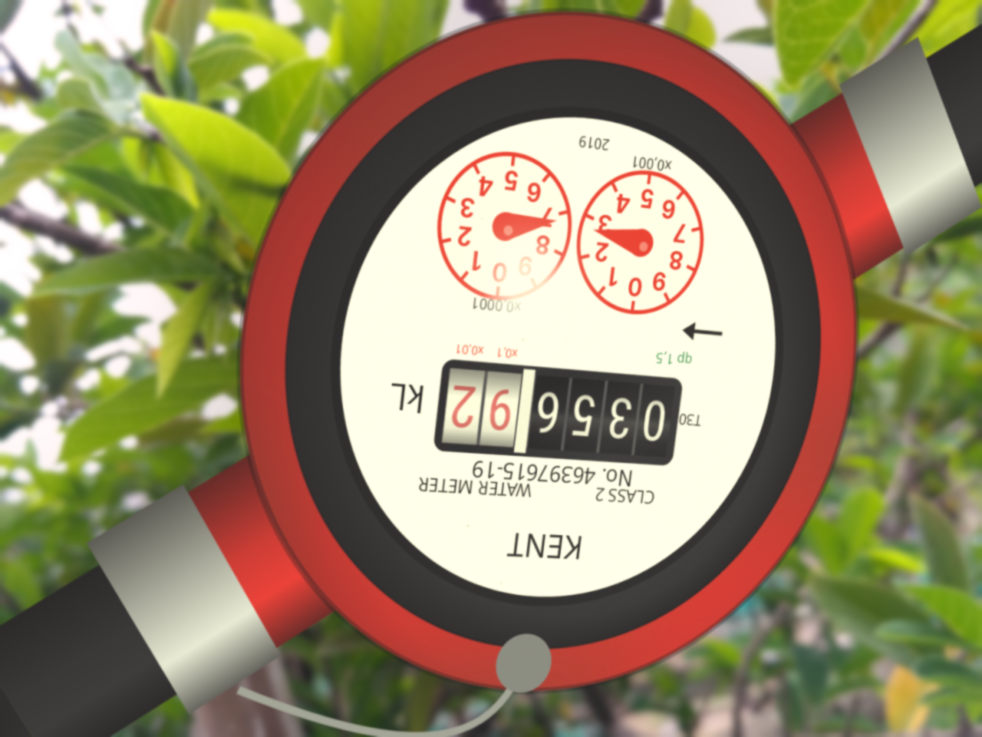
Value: 356.9227
